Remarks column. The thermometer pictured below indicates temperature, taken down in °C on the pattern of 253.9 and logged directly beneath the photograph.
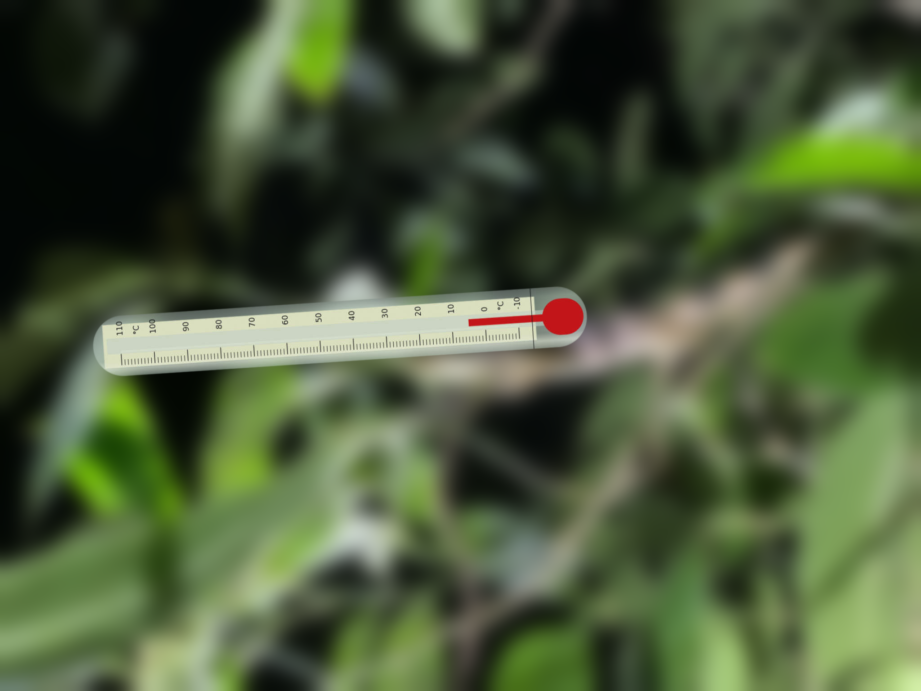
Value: 5
